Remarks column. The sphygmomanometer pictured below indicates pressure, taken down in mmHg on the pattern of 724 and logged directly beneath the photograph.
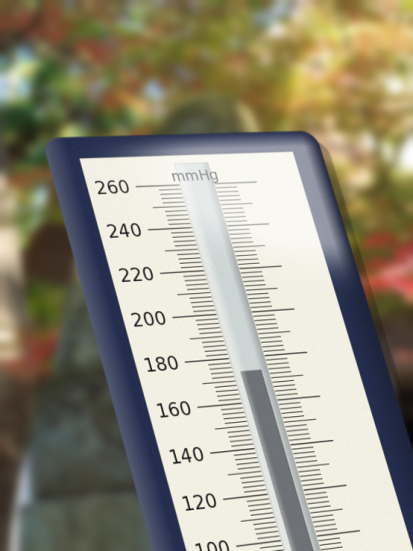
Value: 174
